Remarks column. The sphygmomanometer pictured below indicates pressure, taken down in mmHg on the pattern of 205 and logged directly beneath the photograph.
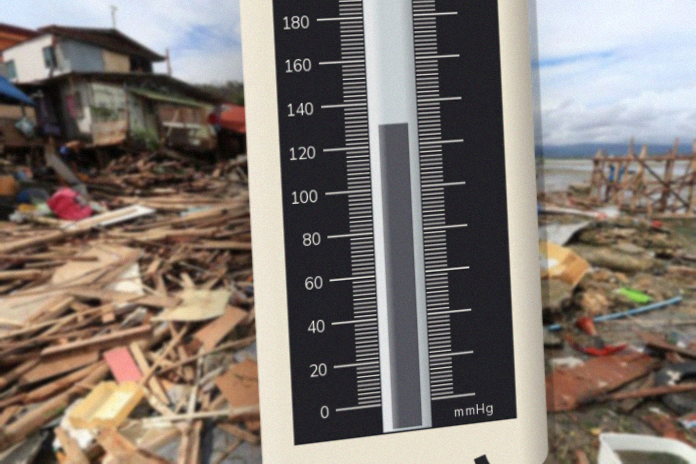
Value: 130
